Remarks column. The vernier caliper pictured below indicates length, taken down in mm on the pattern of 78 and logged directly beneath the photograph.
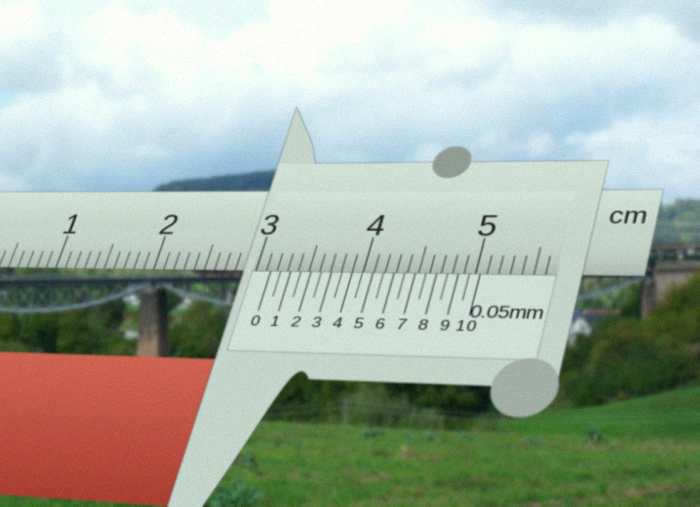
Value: 31.4
